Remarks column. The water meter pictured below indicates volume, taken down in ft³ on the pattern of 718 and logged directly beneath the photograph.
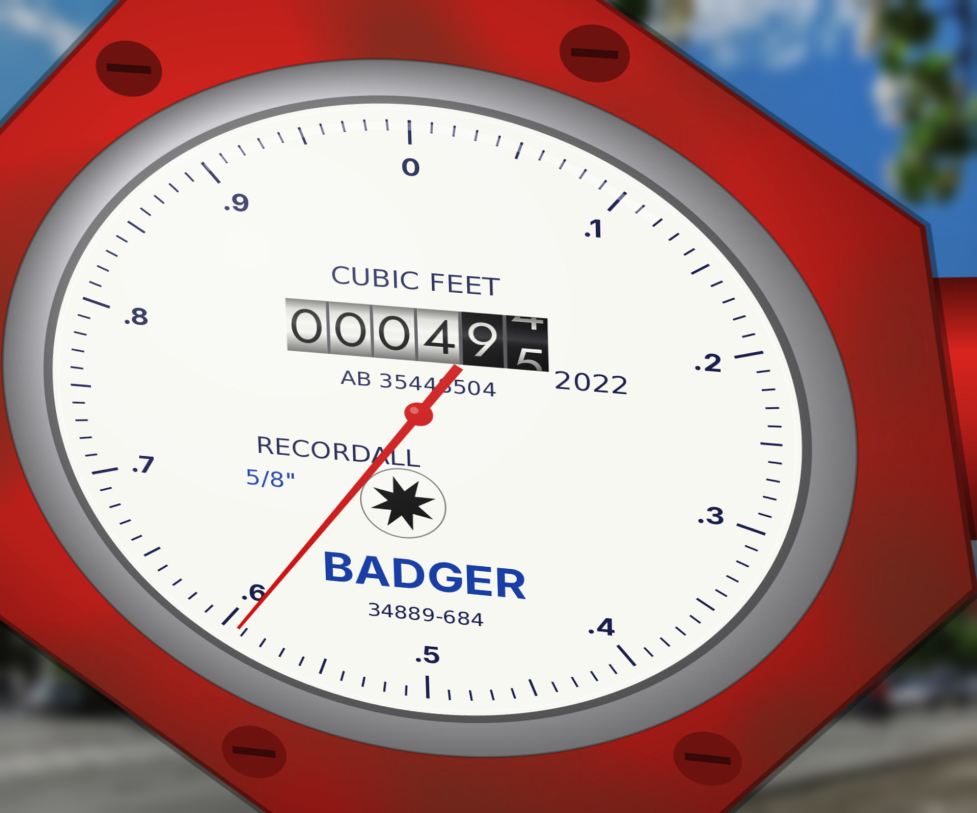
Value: 494.59
